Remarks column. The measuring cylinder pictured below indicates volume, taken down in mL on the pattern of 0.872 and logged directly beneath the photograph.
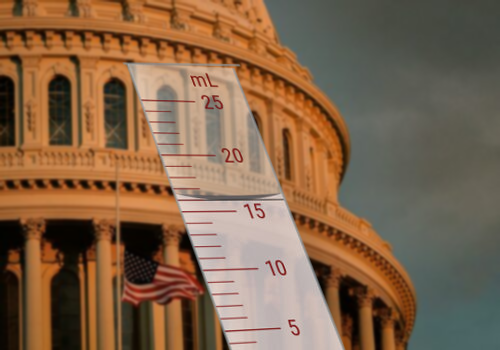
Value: 16
